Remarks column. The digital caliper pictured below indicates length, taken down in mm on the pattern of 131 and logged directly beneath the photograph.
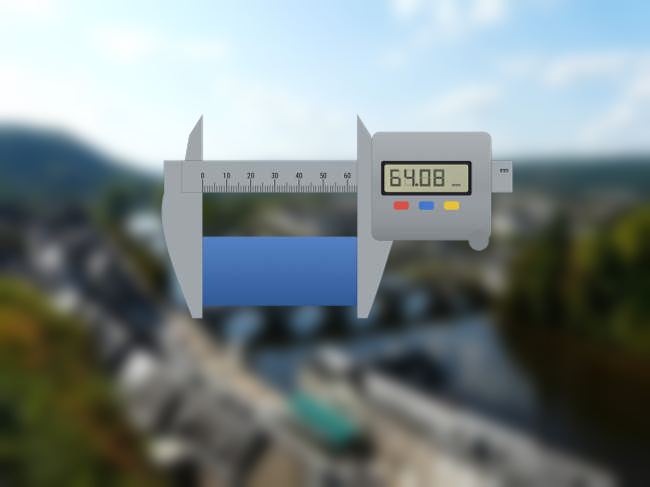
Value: 64.08
